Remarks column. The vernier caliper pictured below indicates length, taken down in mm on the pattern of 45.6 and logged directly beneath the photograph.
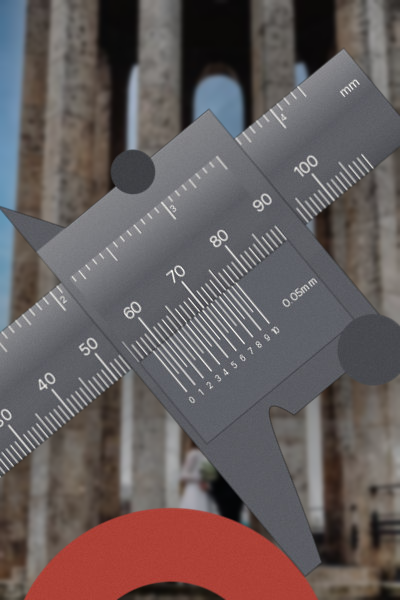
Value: 58.2
